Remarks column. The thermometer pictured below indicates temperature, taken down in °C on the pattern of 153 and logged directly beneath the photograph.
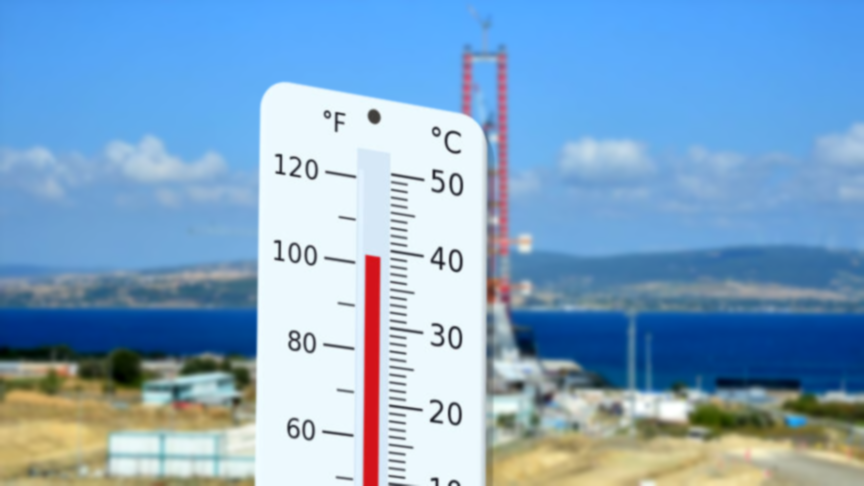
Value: 39
